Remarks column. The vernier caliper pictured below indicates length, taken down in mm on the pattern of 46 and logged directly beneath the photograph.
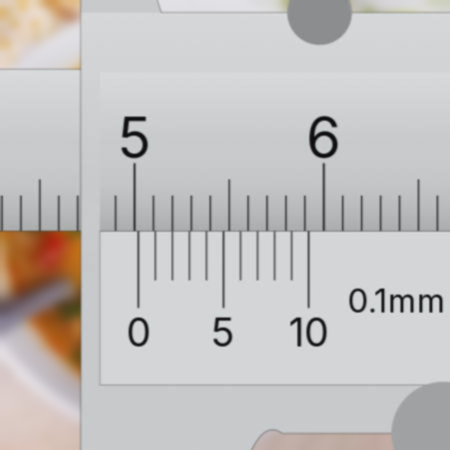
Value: 50.2
